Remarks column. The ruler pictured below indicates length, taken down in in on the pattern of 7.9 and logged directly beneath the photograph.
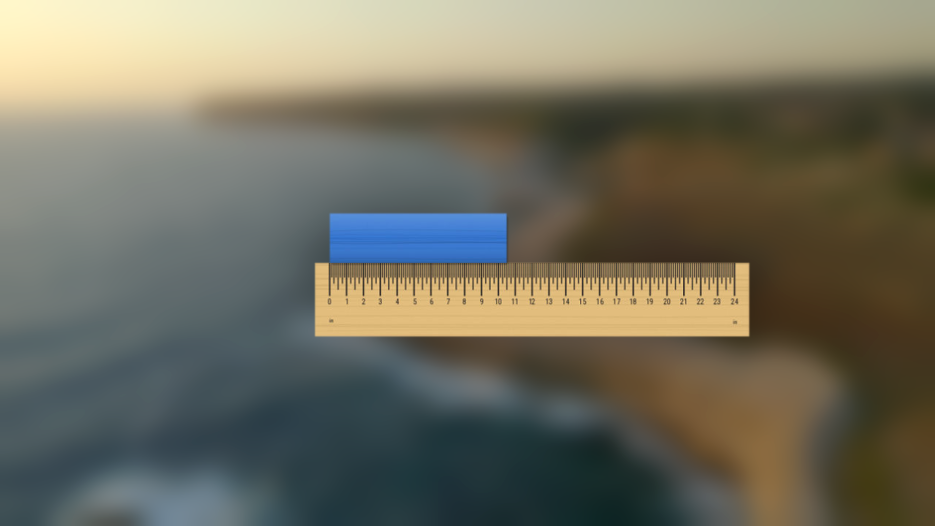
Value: 10.5
